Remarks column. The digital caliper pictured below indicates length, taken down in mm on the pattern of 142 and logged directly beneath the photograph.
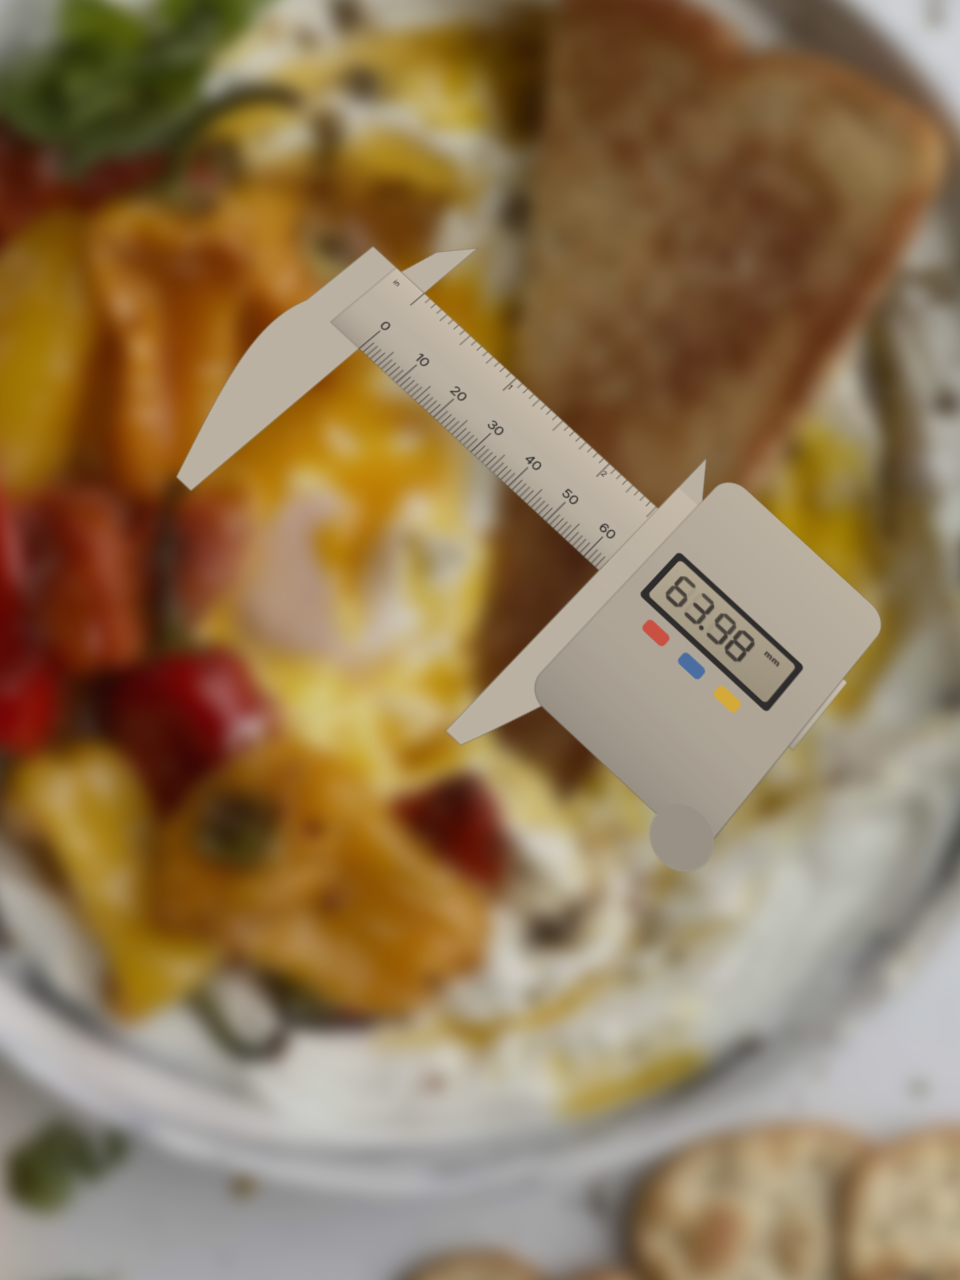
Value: 63.98
